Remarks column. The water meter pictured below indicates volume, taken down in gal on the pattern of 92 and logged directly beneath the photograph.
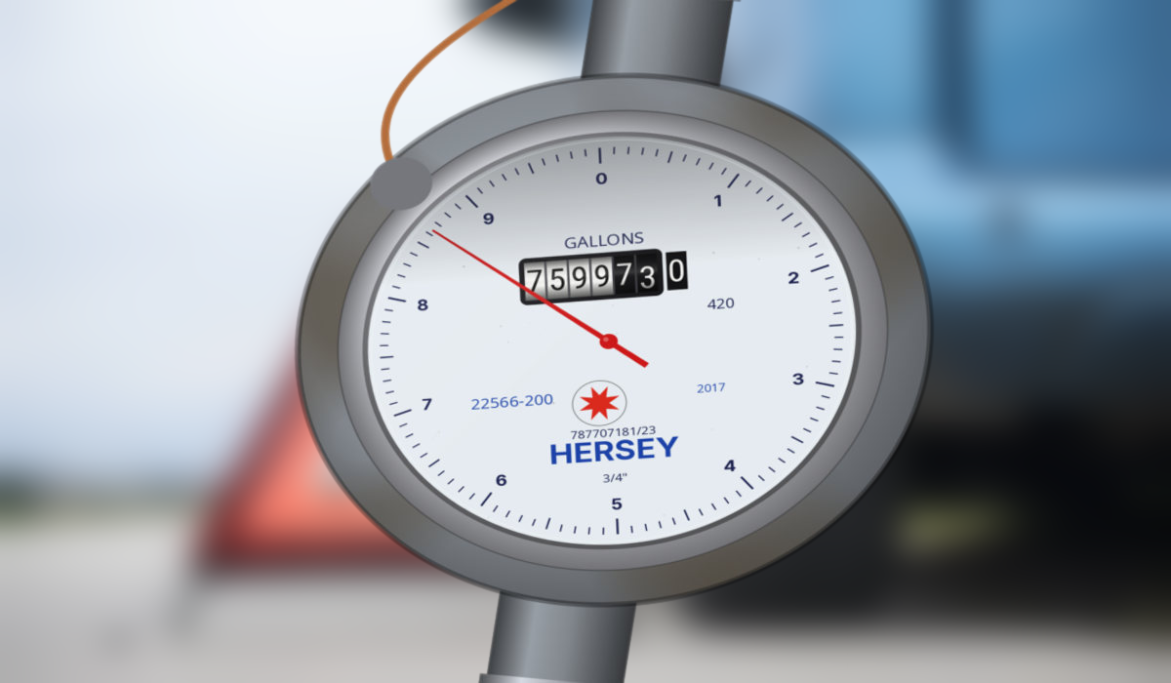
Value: 7599728.6
